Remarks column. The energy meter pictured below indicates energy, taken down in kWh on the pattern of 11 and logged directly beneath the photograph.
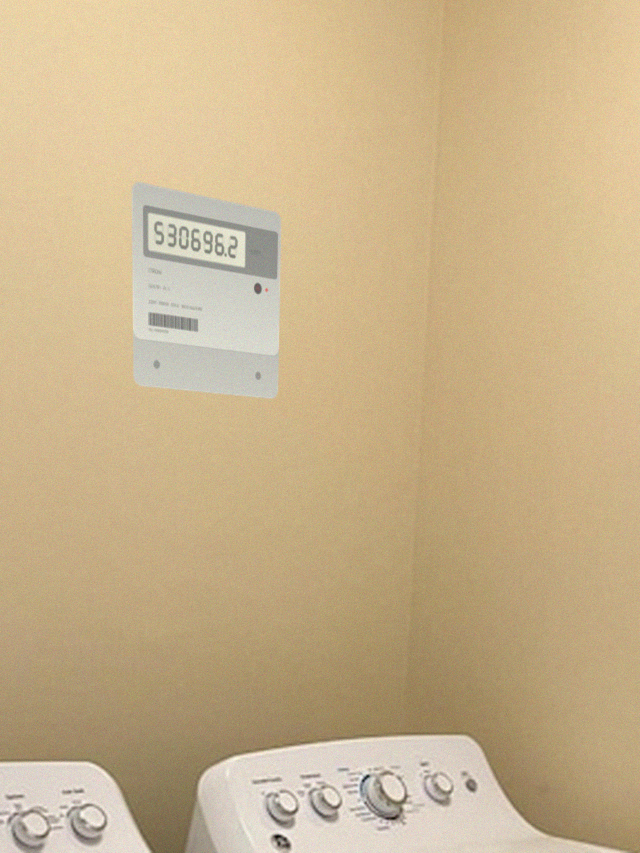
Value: 530696.2
